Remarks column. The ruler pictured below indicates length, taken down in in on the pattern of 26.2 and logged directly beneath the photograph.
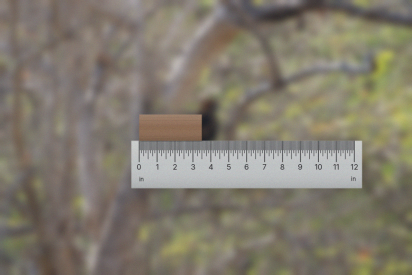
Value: 3.5
